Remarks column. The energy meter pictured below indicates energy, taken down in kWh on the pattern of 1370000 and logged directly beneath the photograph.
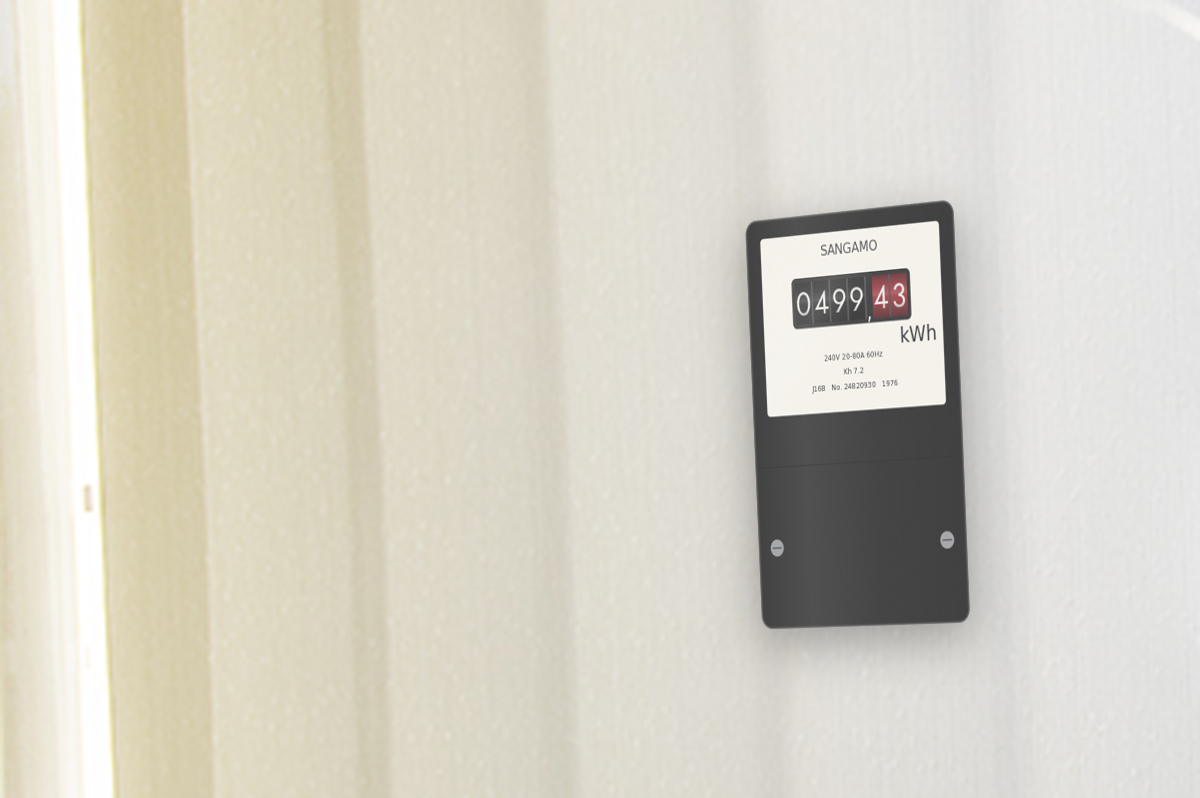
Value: 499.43
